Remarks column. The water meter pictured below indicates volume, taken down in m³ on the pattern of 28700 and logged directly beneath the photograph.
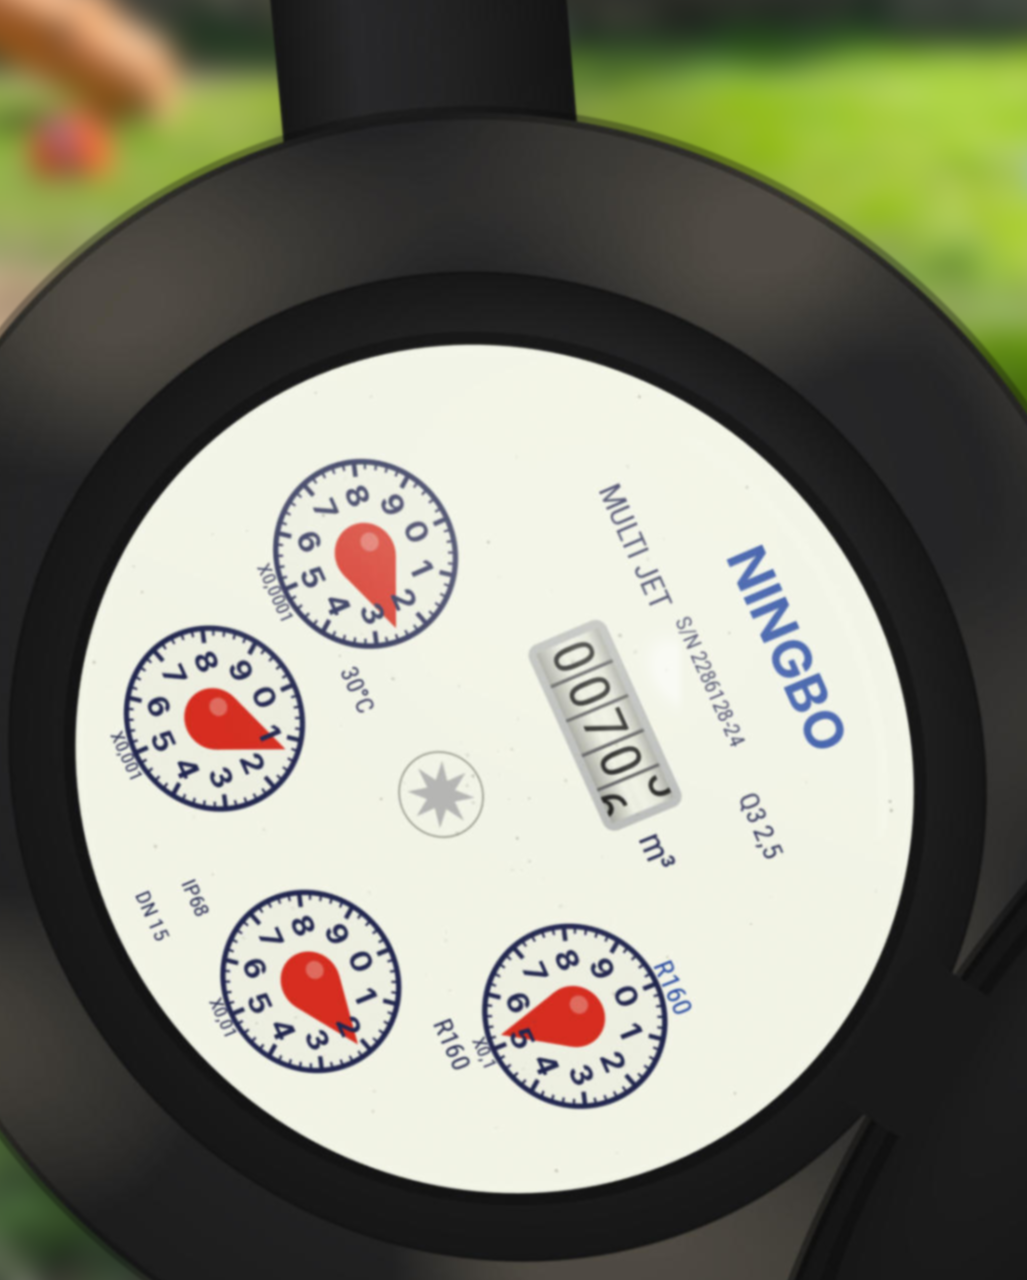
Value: 705.5212
